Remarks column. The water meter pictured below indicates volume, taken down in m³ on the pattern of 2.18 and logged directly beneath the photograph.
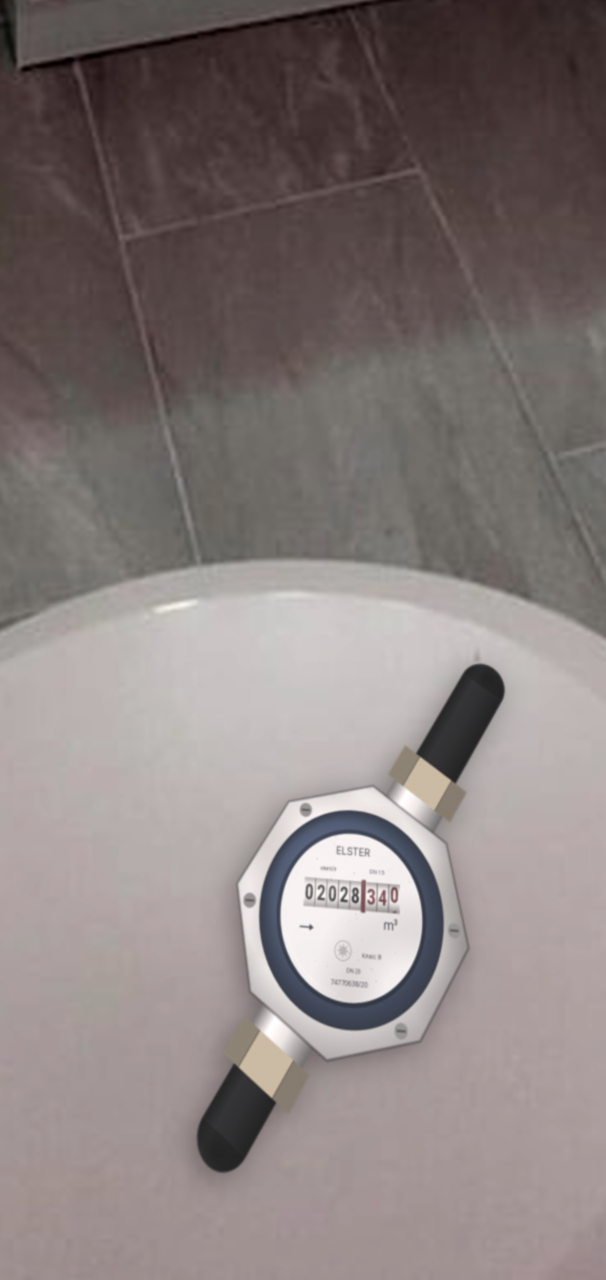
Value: 2028.340
